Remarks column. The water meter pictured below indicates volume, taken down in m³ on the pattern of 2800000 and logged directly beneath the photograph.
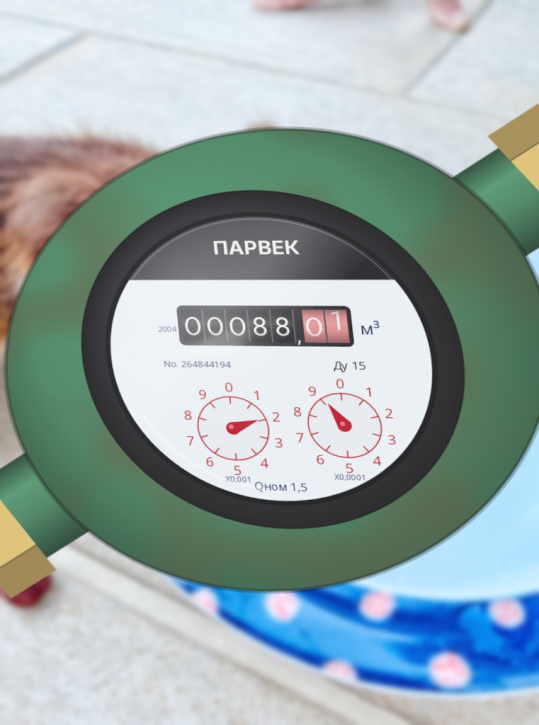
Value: 88.0119
